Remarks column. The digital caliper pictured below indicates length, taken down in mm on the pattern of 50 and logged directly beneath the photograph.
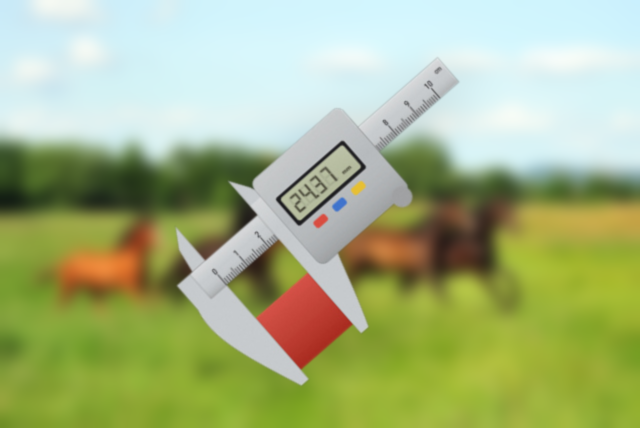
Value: 24.37
